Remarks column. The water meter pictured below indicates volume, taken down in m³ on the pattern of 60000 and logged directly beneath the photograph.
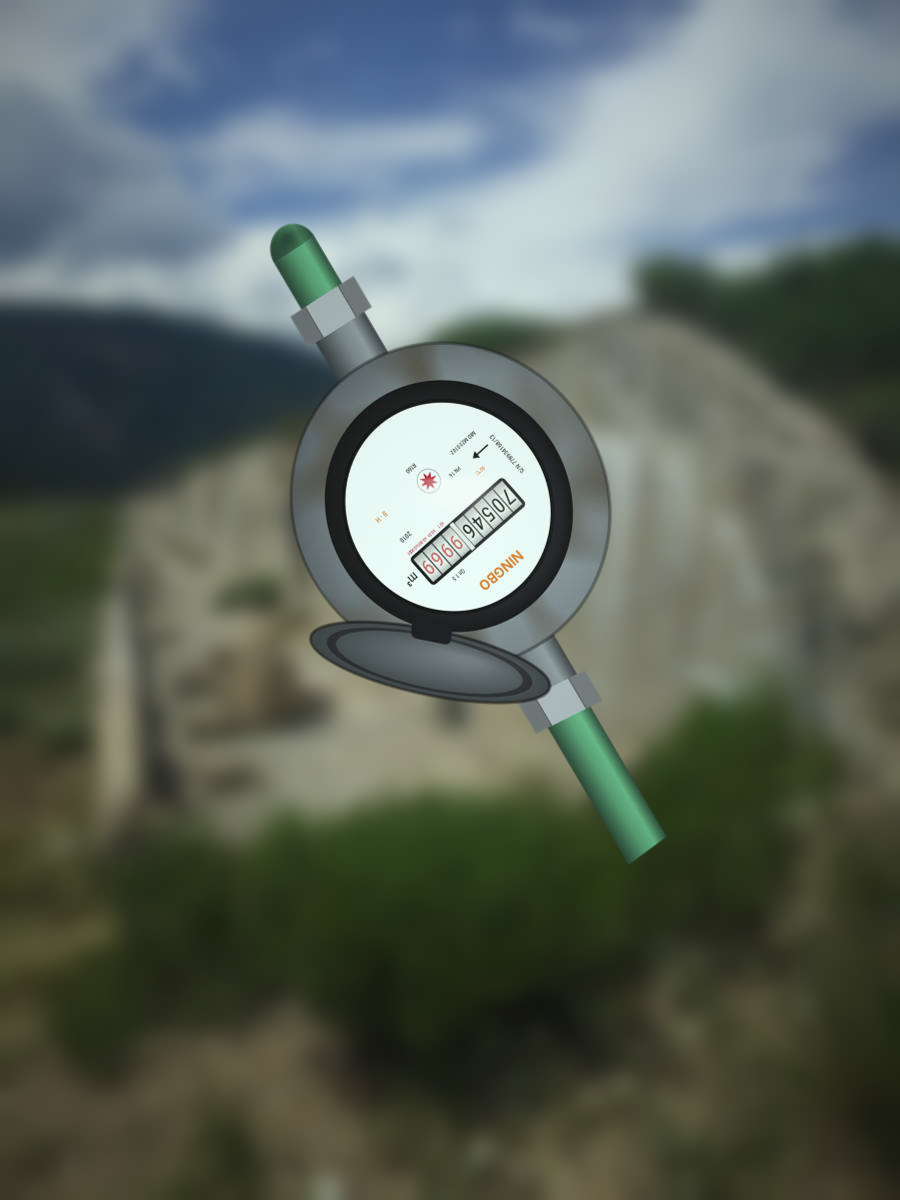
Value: 70546.9969
